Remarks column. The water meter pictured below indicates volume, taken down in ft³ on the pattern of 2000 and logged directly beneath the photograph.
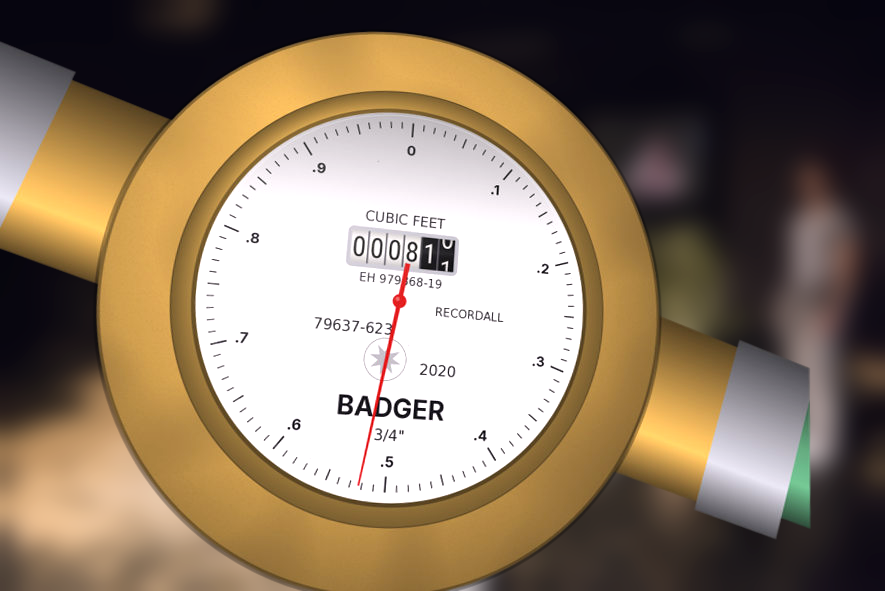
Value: 810.52
